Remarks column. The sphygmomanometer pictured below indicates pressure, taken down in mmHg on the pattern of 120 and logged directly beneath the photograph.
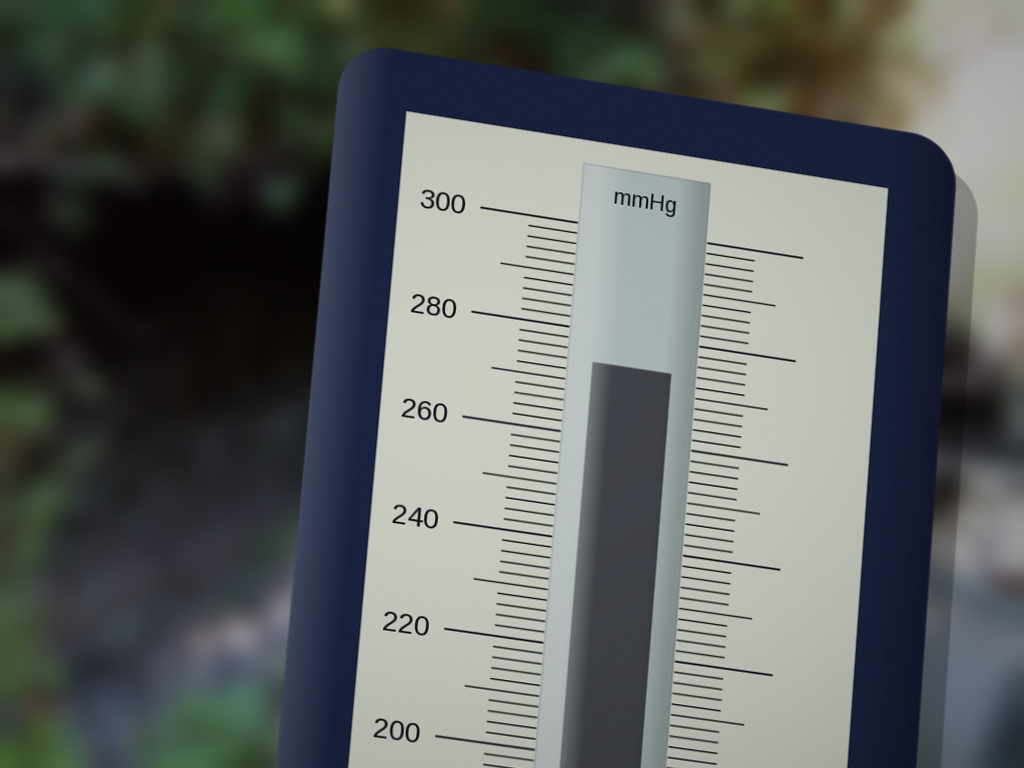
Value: 274
